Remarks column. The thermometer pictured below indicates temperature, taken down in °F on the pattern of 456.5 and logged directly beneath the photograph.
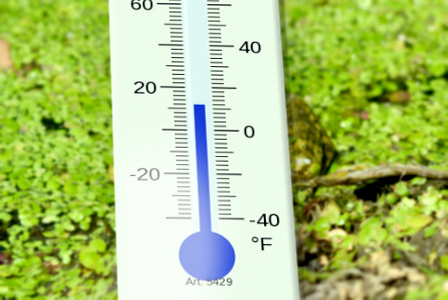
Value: 12
